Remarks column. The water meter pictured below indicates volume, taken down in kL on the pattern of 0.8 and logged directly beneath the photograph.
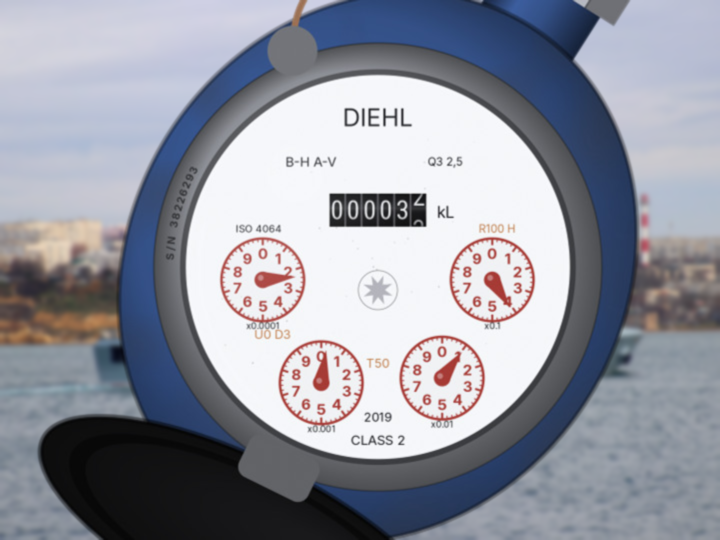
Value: 32.4102
